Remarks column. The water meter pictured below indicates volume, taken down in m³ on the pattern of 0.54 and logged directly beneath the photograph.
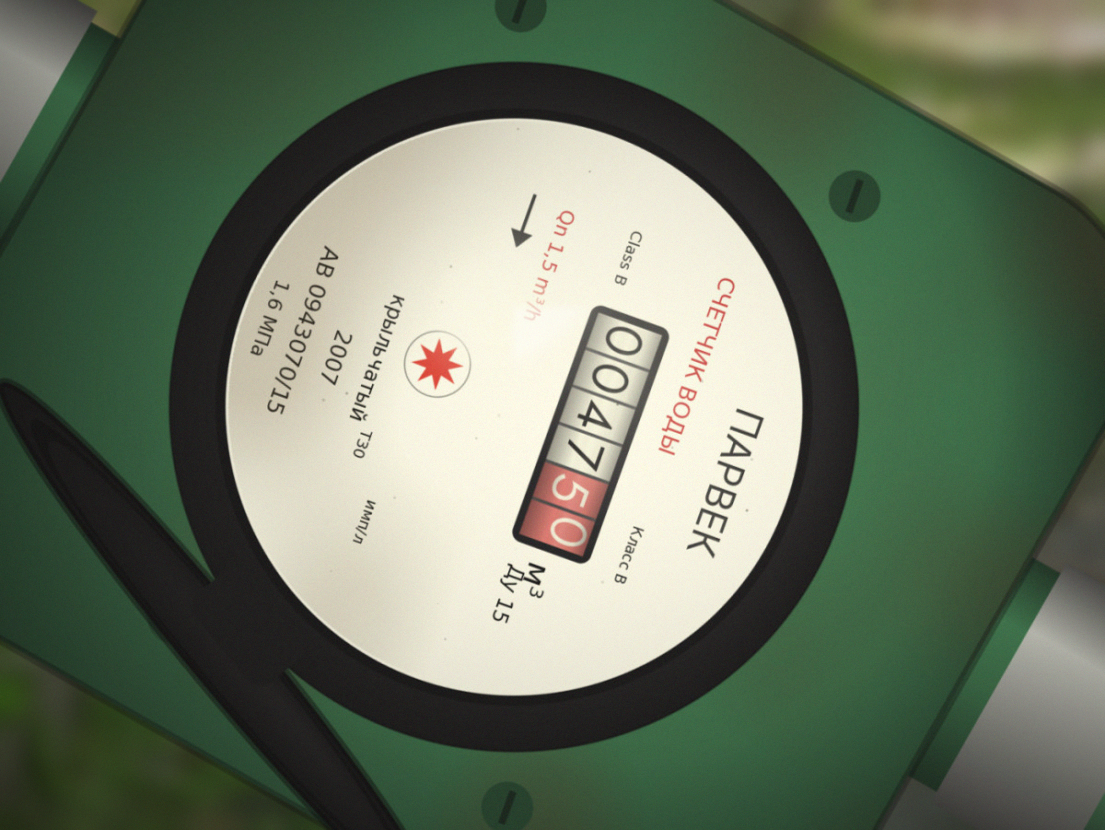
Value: 47.50
